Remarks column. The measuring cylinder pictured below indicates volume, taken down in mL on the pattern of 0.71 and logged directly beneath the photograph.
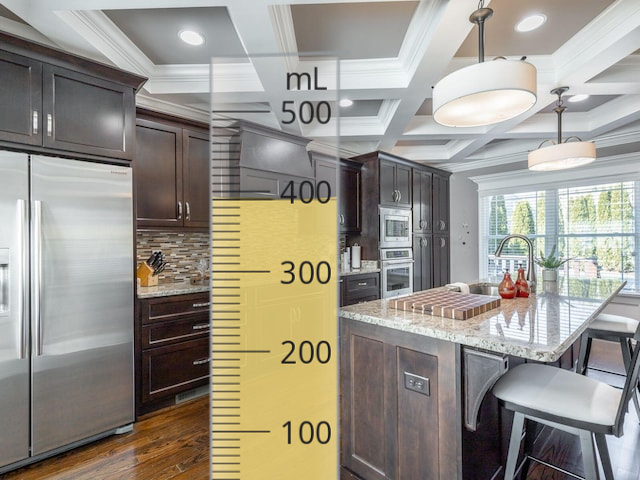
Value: 390
